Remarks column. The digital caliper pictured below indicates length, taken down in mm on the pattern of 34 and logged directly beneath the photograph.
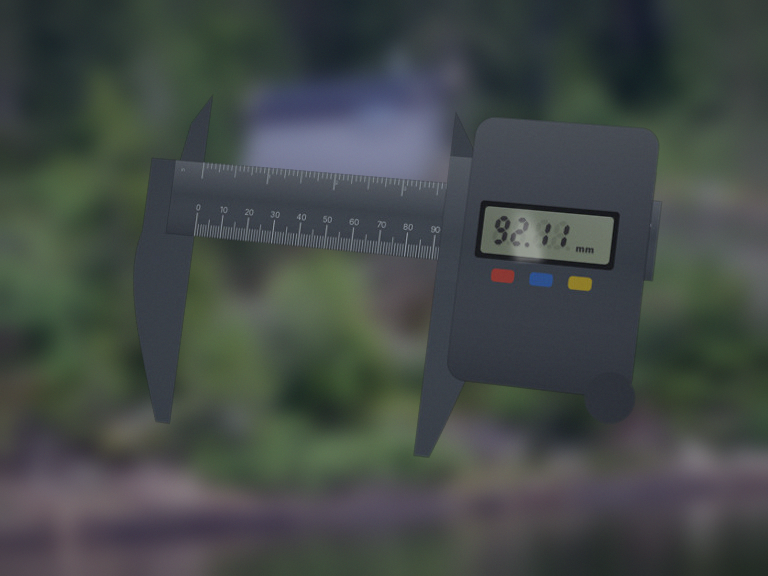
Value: 92.11
